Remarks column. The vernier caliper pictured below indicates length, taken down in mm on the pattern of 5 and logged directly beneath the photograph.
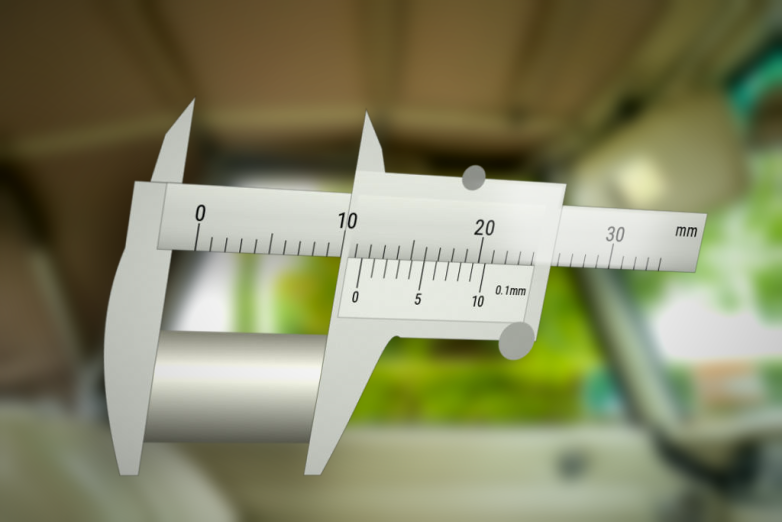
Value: 11.5
